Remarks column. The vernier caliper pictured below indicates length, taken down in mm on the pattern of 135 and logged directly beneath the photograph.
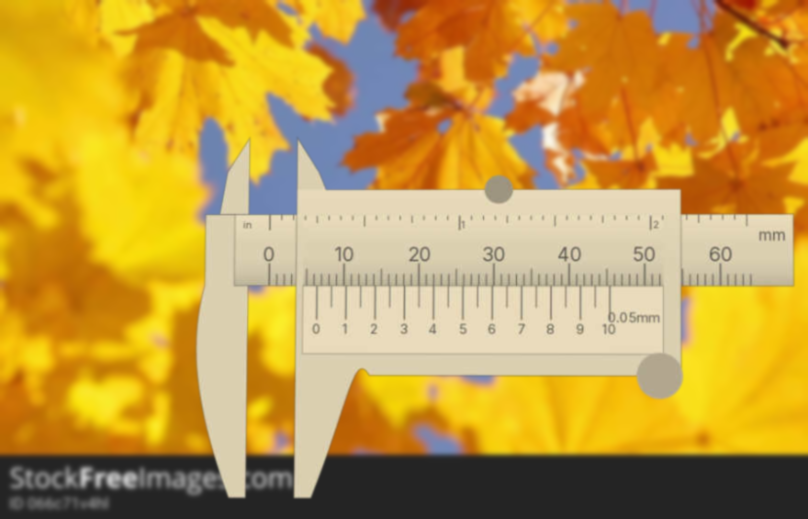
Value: 6.4
